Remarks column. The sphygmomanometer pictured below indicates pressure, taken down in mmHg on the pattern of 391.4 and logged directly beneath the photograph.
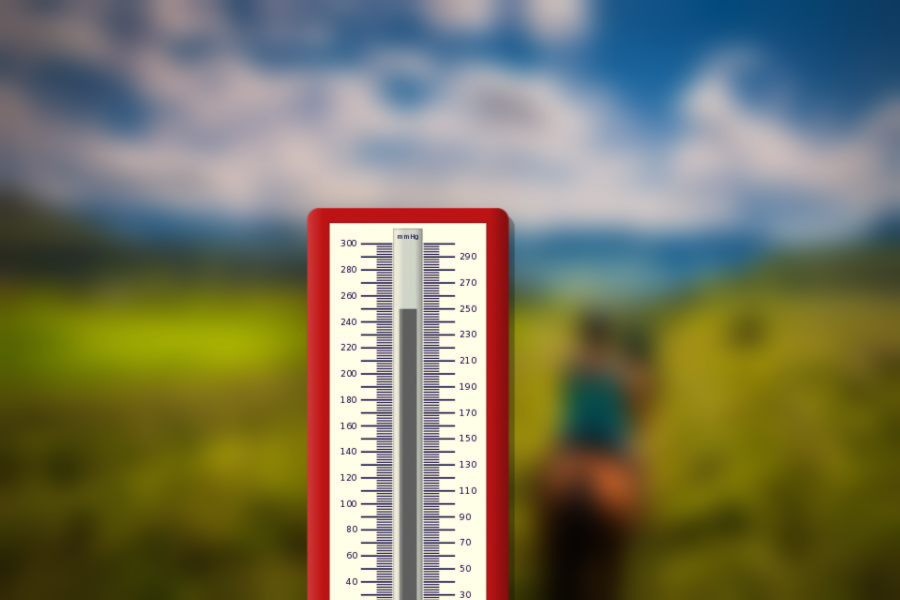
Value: 250
